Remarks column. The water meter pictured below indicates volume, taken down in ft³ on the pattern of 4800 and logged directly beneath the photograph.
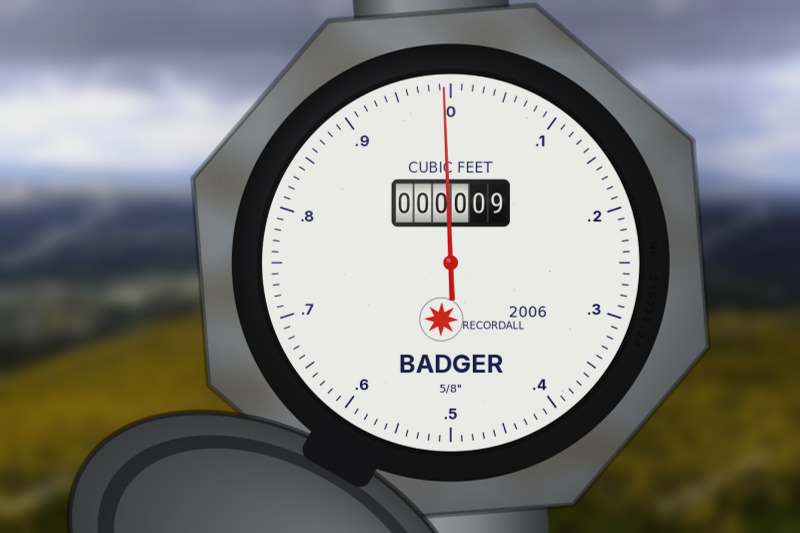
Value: 8.99
